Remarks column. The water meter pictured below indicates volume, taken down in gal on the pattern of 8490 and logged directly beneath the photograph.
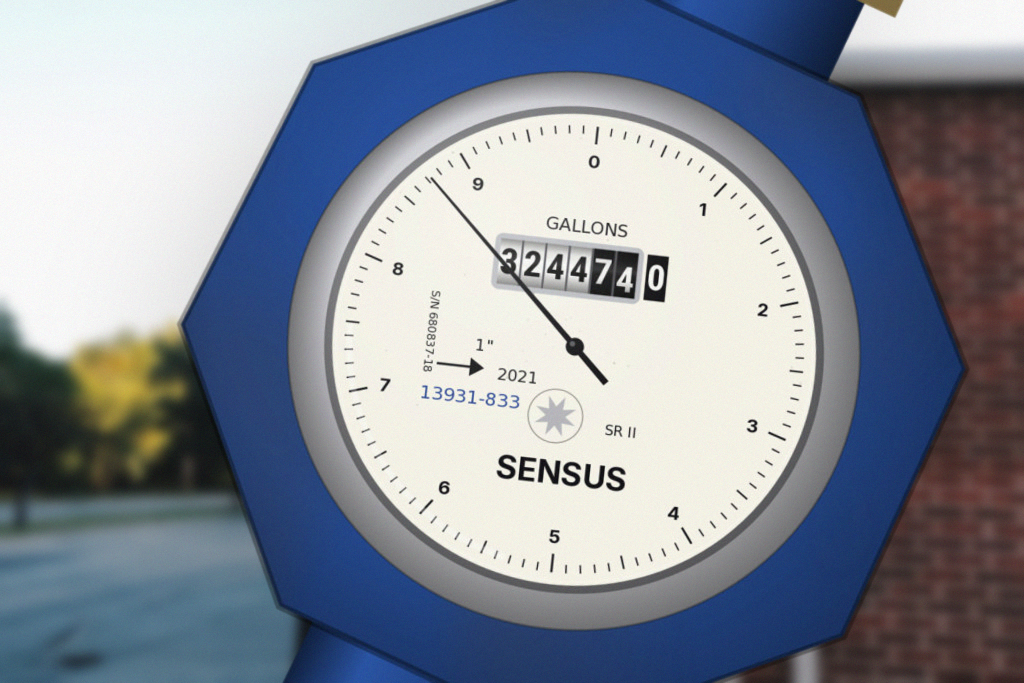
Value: 3244738.7
